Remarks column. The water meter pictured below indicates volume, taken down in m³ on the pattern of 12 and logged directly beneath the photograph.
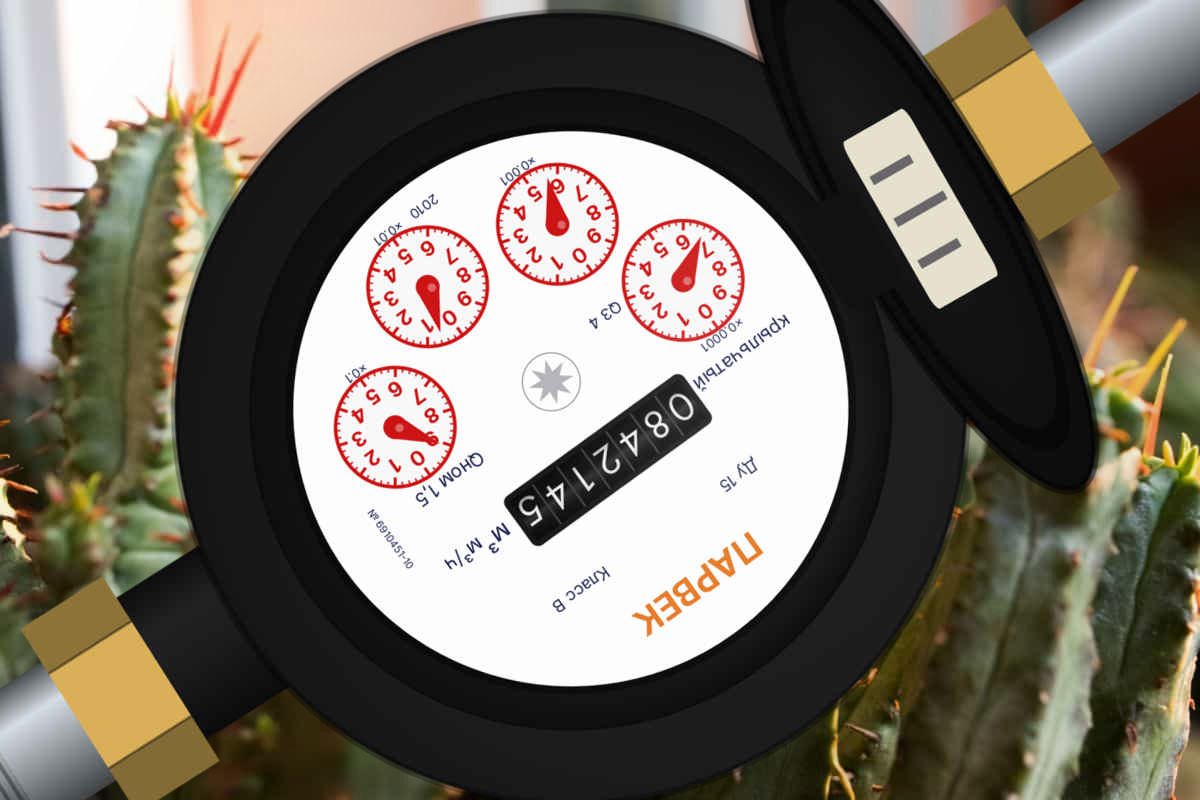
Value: 842144.9056
